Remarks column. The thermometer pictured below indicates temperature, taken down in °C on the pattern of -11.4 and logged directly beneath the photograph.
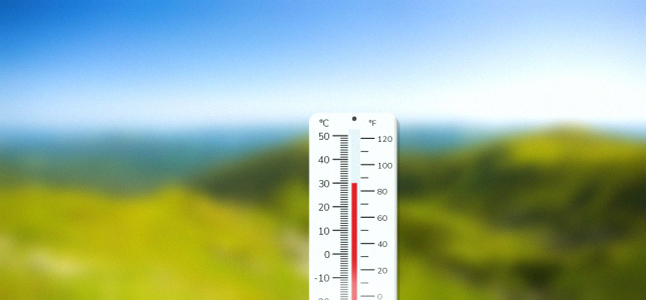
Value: 30
